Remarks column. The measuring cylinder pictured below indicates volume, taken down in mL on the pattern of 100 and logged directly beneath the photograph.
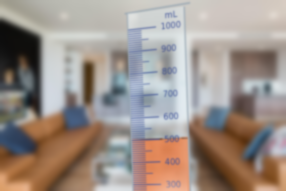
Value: 500
